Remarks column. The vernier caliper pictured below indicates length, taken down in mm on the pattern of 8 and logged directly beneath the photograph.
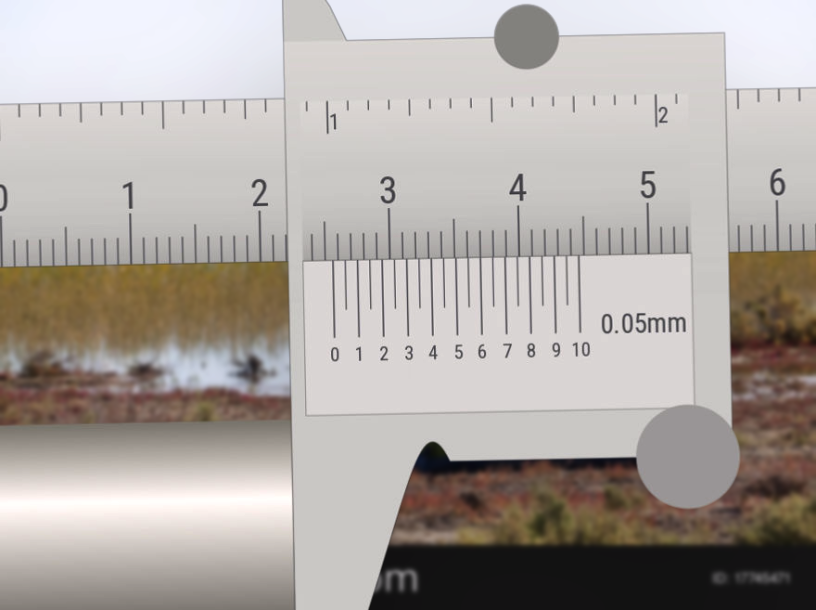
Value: 25.6
